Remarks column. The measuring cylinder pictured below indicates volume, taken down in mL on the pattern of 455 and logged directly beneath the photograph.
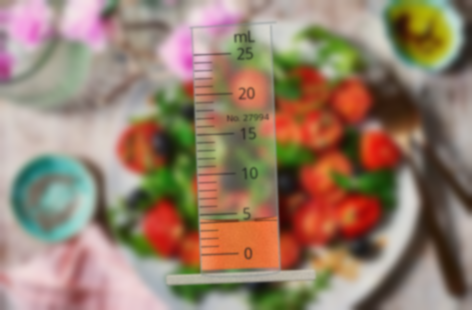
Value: 4
